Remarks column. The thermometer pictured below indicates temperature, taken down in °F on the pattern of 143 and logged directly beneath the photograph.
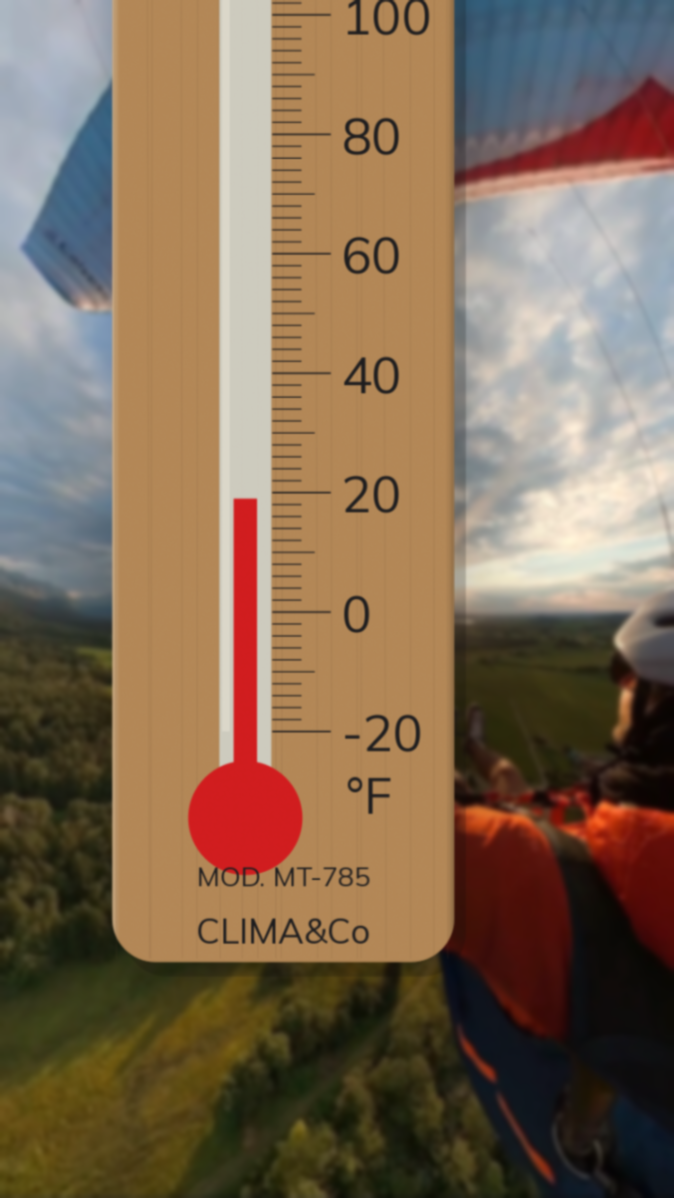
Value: 19
